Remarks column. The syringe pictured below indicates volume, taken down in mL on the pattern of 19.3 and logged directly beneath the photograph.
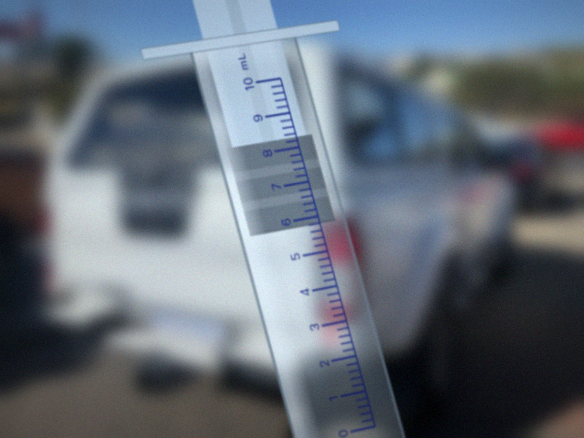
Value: 5.8
